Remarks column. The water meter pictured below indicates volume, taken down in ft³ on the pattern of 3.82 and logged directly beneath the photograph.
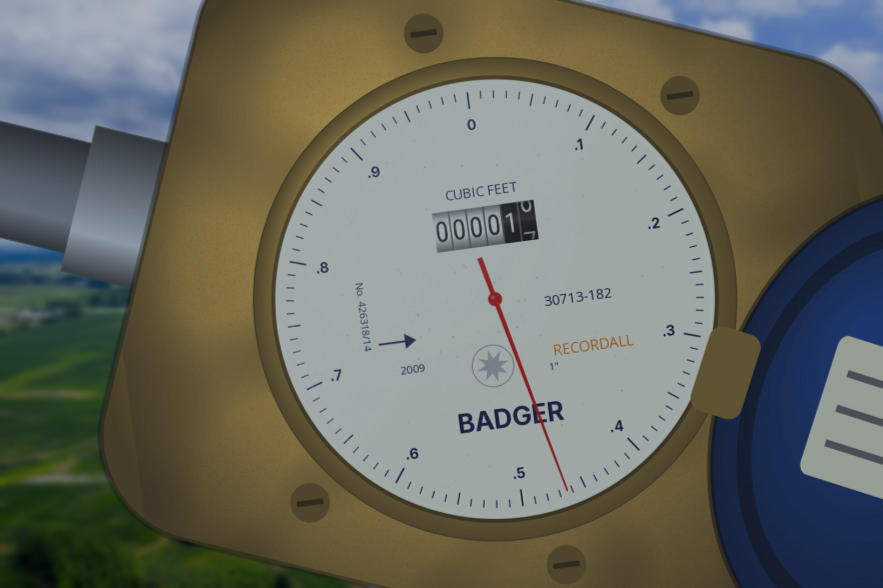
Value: 16.46
